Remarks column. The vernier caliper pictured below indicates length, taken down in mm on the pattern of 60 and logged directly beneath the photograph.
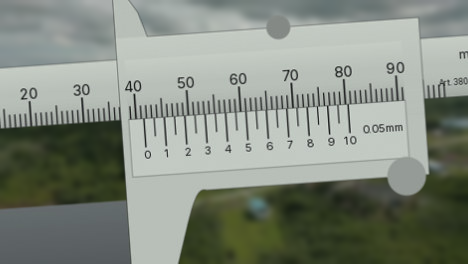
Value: 41.5
